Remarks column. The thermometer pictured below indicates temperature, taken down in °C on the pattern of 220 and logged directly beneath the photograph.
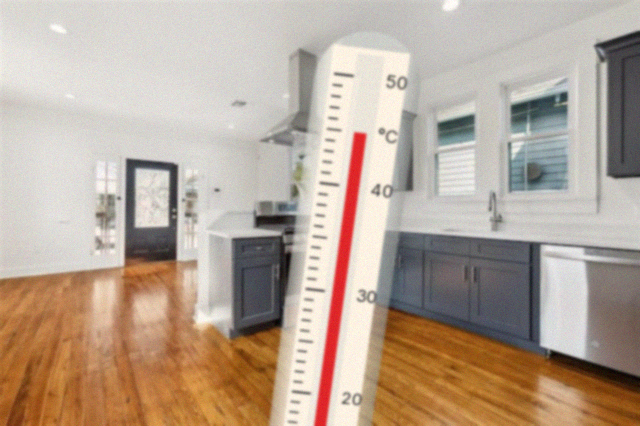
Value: 45
